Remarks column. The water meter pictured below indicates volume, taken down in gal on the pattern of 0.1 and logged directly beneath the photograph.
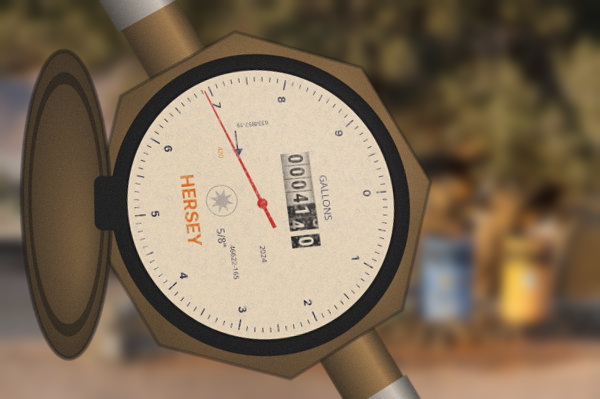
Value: 4136.9
